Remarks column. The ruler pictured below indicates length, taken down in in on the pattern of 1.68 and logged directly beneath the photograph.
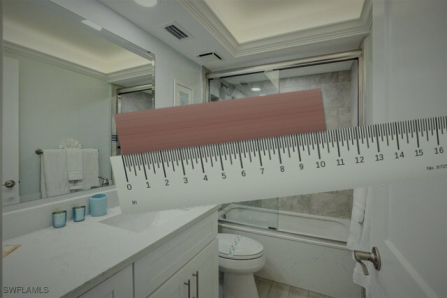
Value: 10.5
